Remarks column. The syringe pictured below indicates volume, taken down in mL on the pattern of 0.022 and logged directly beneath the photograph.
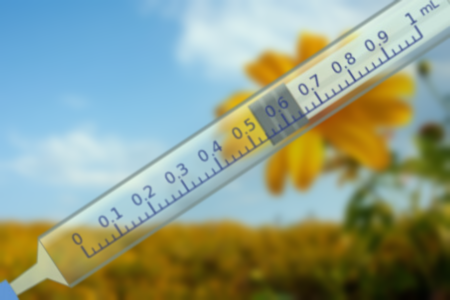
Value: 0.54
